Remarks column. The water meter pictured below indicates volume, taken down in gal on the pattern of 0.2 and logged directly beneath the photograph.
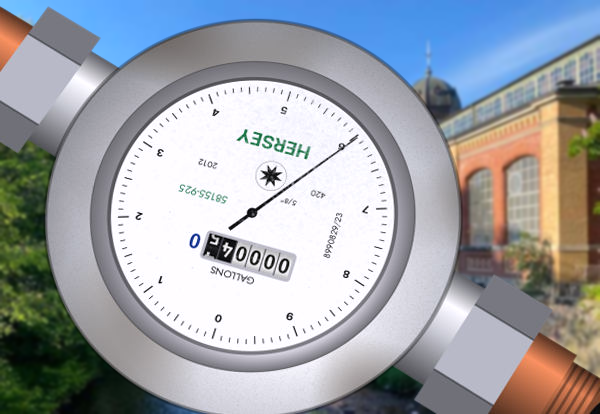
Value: 446.0
